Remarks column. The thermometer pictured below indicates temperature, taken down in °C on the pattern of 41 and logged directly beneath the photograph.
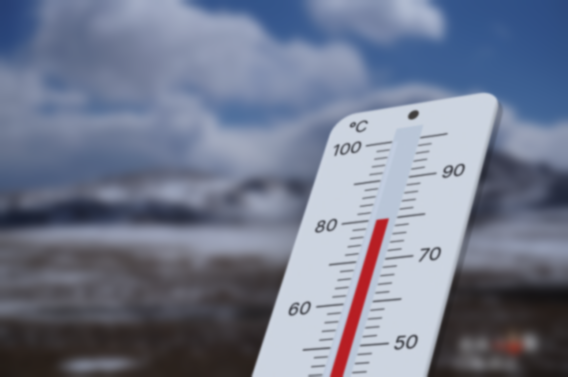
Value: 80
